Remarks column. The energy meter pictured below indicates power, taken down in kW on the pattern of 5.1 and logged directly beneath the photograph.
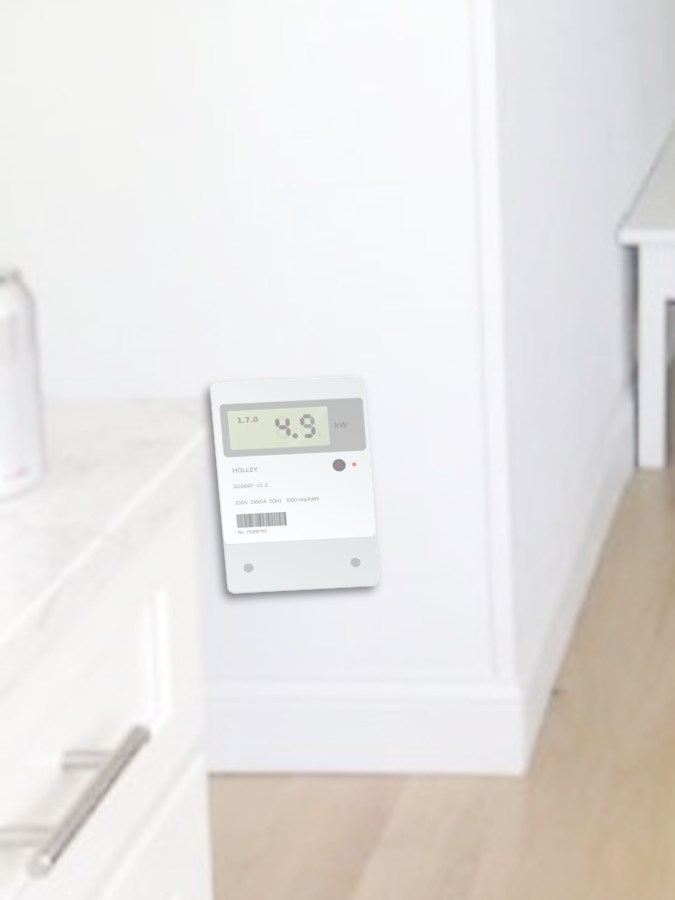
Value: 4.9
